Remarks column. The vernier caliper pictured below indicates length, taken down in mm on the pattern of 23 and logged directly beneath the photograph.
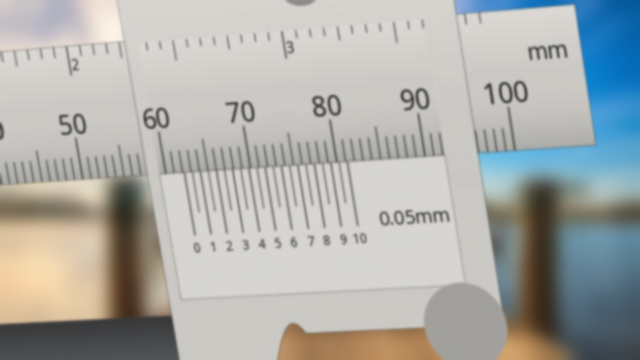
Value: 62.2
